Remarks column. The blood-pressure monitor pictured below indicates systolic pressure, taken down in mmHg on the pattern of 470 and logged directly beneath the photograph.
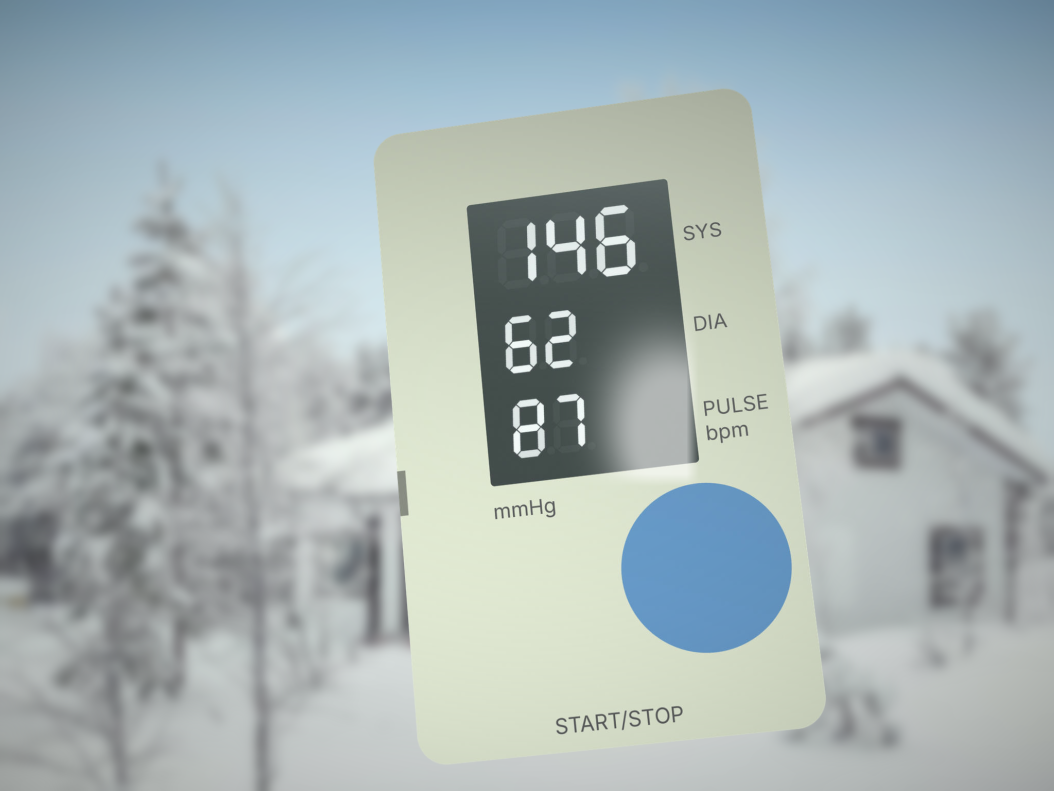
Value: 146
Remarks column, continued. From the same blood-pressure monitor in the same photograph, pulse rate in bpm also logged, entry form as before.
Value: 87
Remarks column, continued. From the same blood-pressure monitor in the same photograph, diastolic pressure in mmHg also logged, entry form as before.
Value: 62
